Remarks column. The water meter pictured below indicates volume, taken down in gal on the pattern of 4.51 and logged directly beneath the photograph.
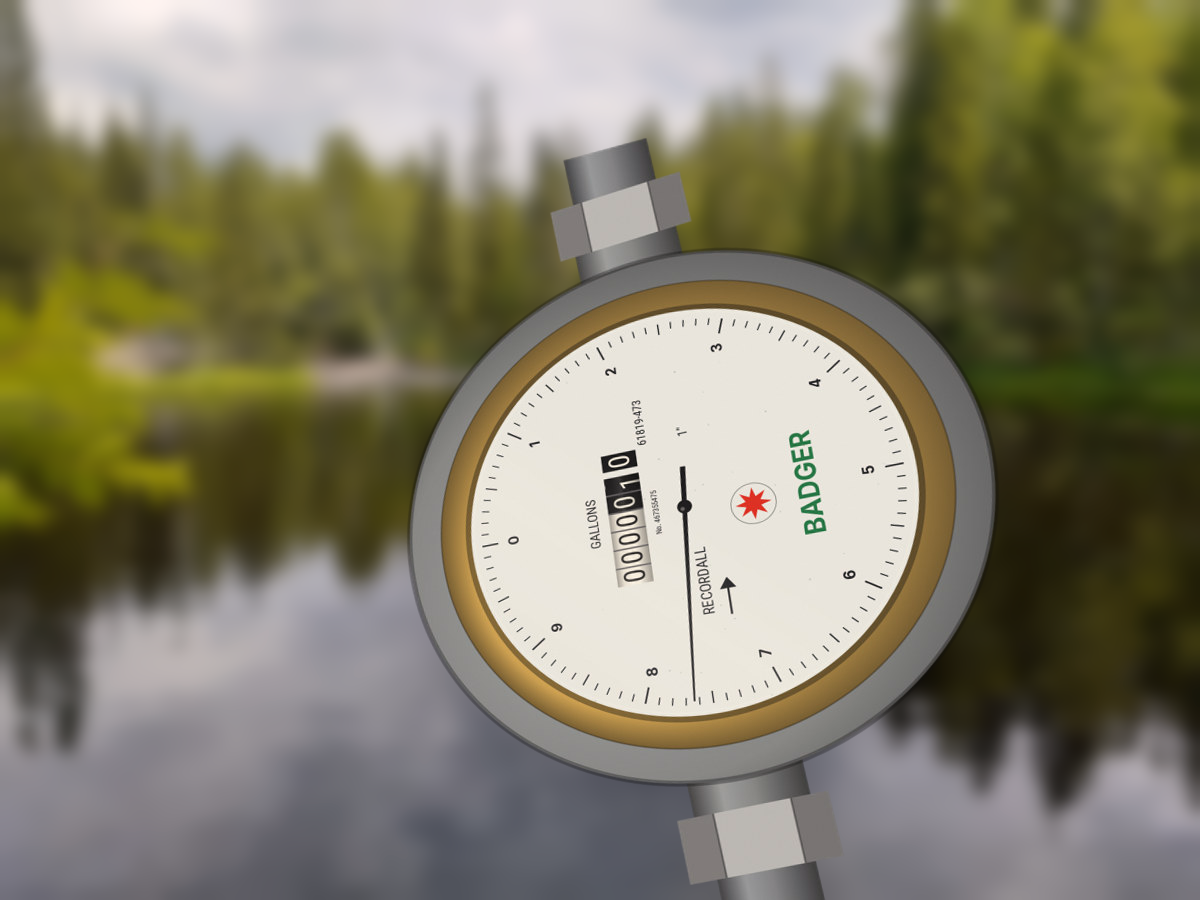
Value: 7.6
